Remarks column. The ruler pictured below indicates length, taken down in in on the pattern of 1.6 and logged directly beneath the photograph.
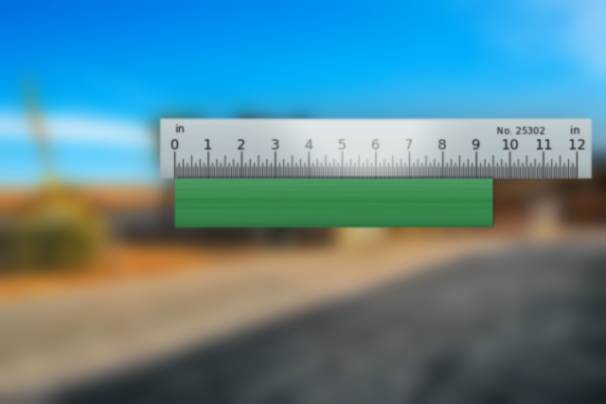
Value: 9.5
